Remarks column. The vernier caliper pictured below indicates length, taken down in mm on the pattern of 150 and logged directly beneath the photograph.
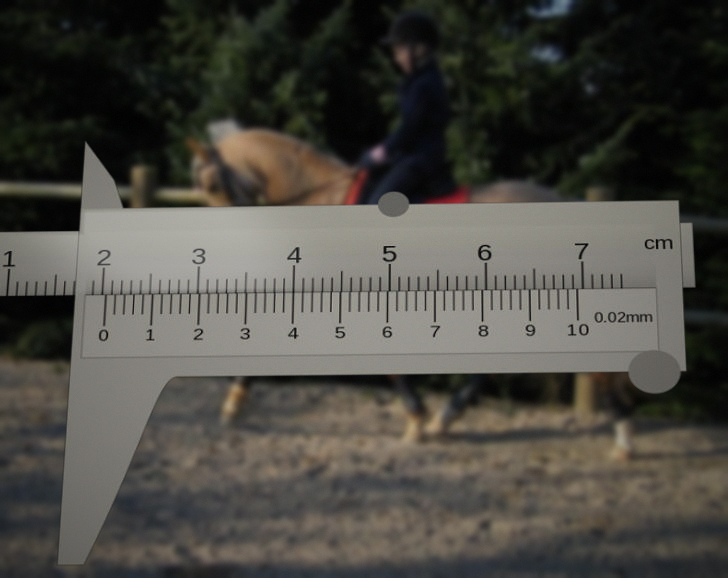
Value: 20.4
